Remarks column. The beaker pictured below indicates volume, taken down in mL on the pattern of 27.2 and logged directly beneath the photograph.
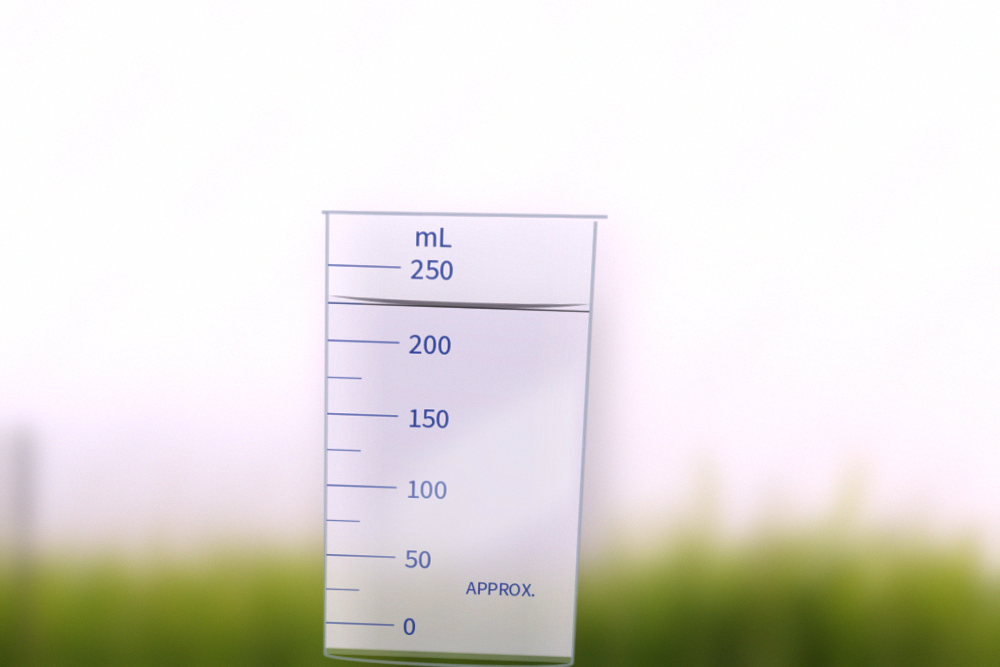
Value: 225
